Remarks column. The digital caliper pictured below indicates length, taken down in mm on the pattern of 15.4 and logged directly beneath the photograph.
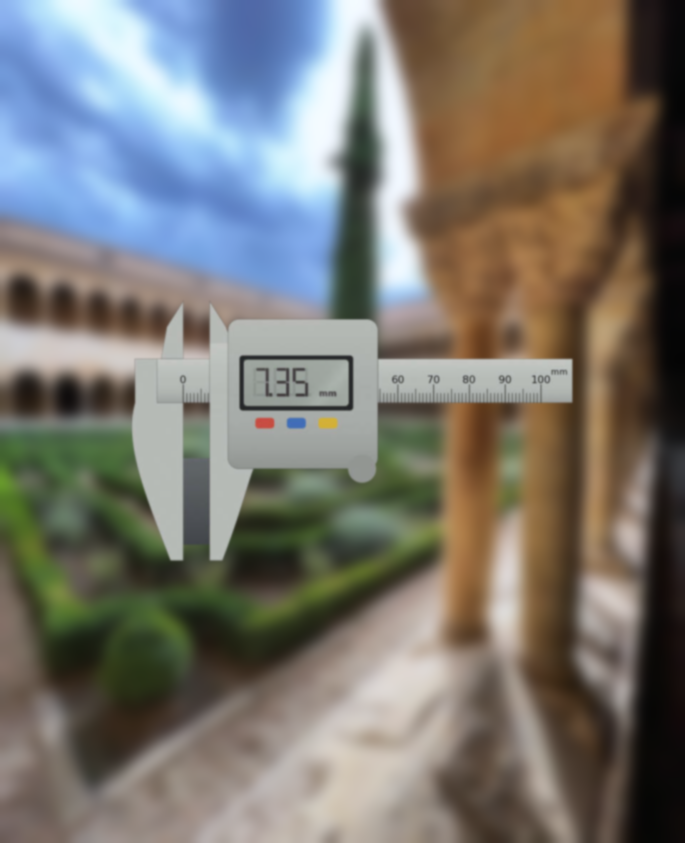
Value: 7.35
